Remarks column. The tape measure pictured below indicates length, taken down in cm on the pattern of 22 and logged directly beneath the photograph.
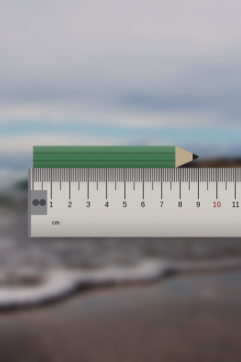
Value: 9
